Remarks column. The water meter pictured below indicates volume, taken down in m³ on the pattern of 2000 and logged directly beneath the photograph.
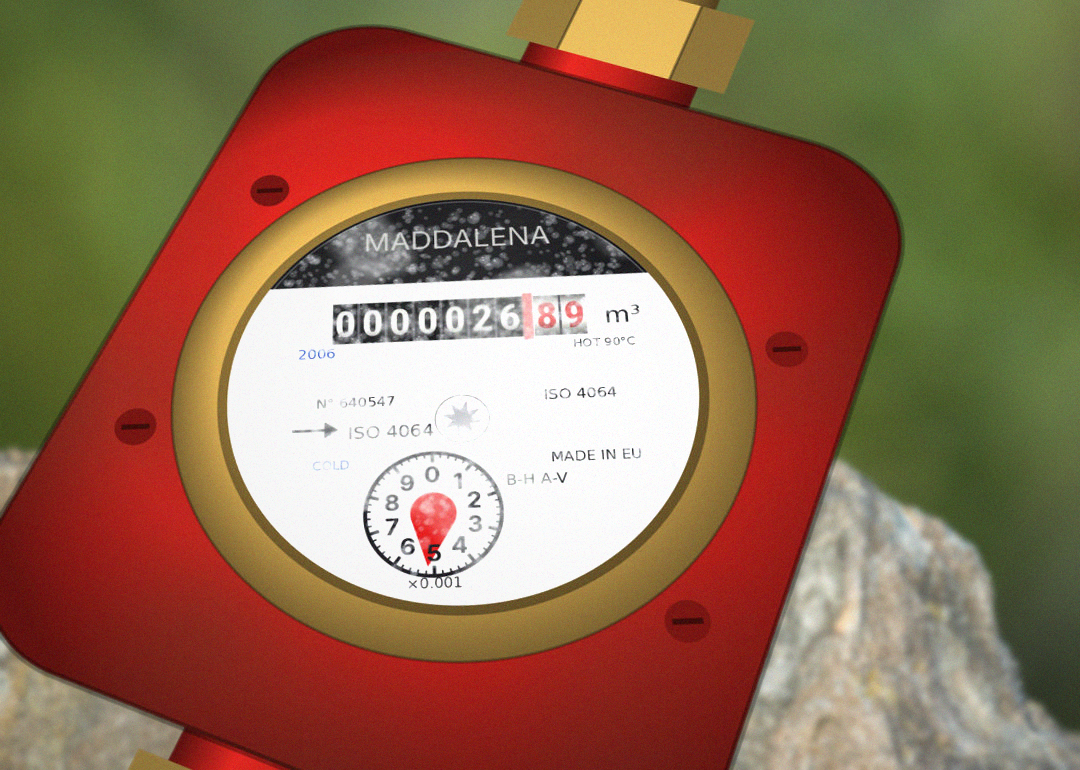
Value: 26.895
